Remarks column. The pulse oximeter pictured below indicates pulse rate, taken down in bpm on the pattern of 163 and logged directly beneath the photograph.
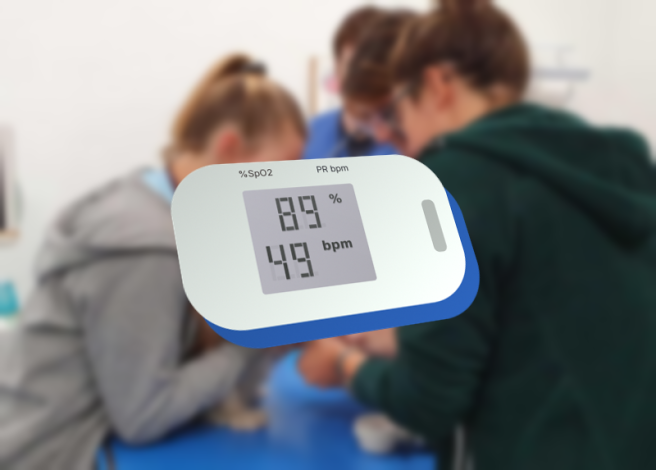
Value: 49
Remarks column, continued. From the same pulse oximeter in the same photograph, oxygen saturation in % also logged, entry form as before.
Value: 89
